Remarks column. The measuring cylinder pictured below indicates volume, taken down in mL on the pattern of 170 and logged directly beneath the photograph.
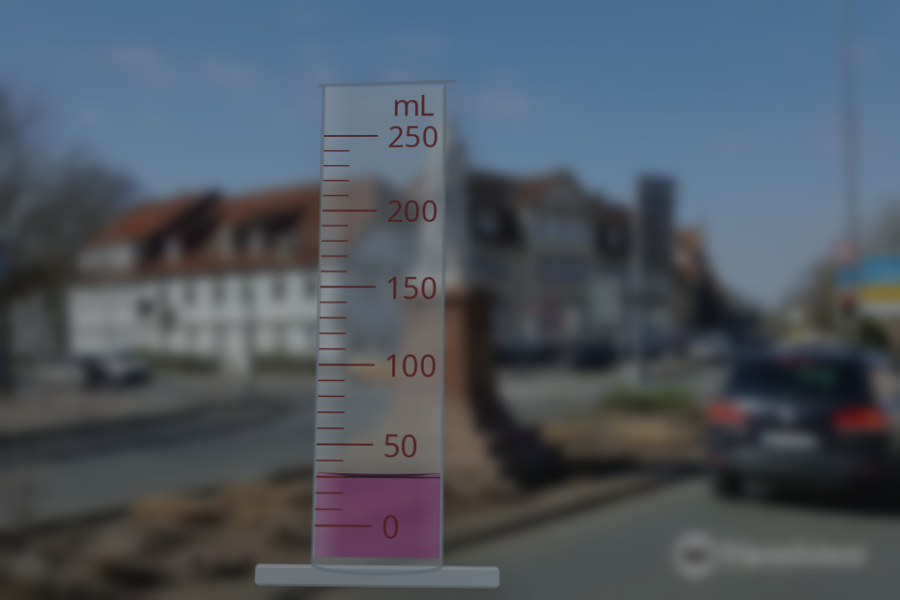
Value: 30
